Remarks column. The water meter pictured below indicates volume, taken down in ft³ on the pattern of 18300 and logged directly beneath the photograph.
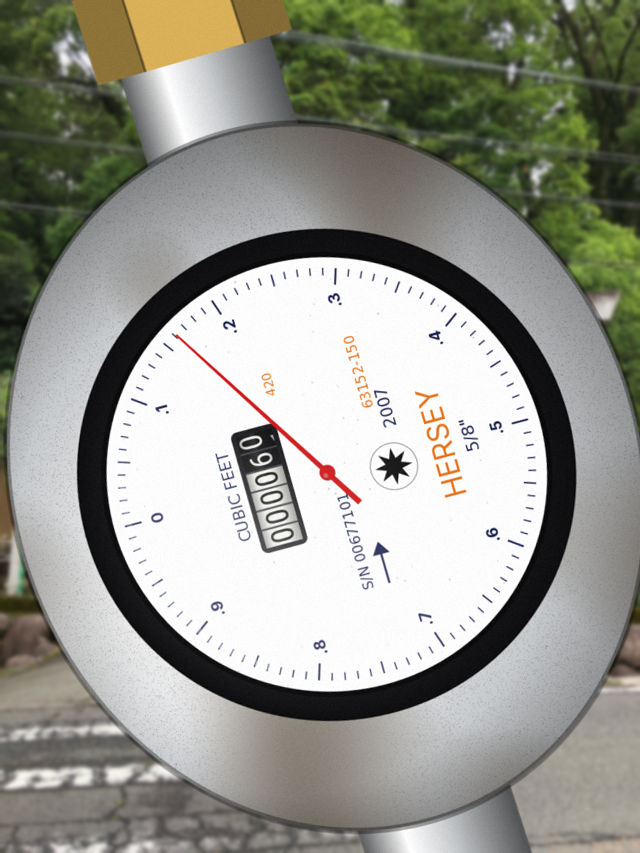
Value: 60.16
